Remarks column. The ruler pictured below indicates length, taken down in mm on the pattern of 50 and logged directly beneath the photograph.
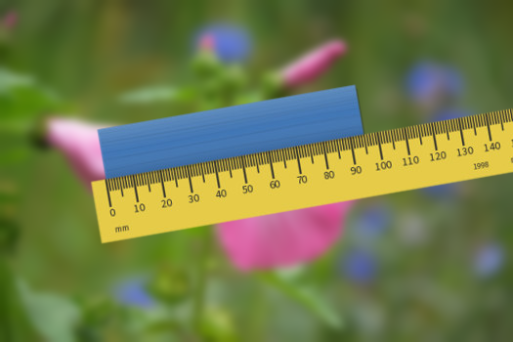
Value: 95
